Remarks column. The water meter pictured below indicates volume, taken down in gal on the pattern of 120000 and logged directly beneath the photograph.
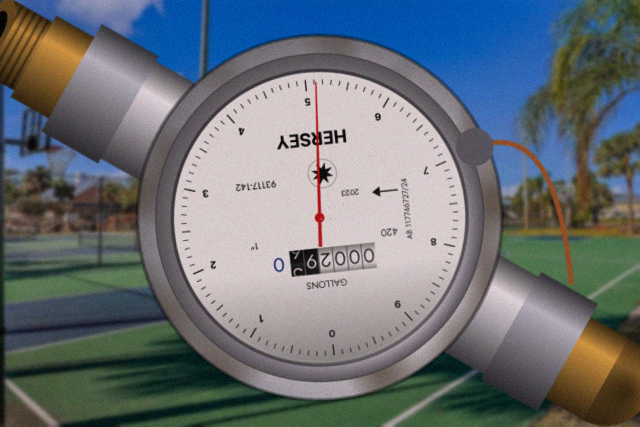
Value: 2955.1
